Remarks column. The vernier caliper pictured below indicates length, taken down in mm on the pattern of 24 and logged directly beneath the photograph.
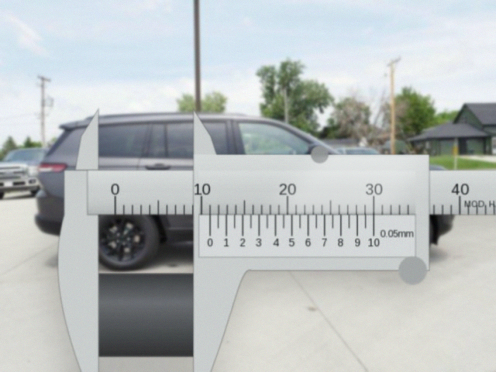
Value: 11.0
